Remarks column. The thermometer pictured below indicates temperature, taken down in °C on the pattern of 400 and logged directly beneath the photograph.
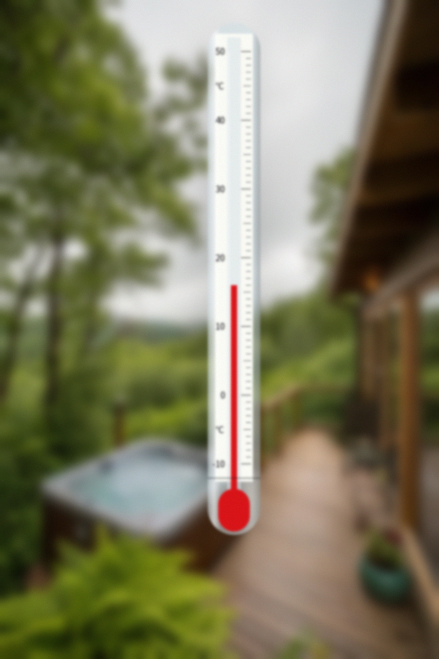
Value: 16
